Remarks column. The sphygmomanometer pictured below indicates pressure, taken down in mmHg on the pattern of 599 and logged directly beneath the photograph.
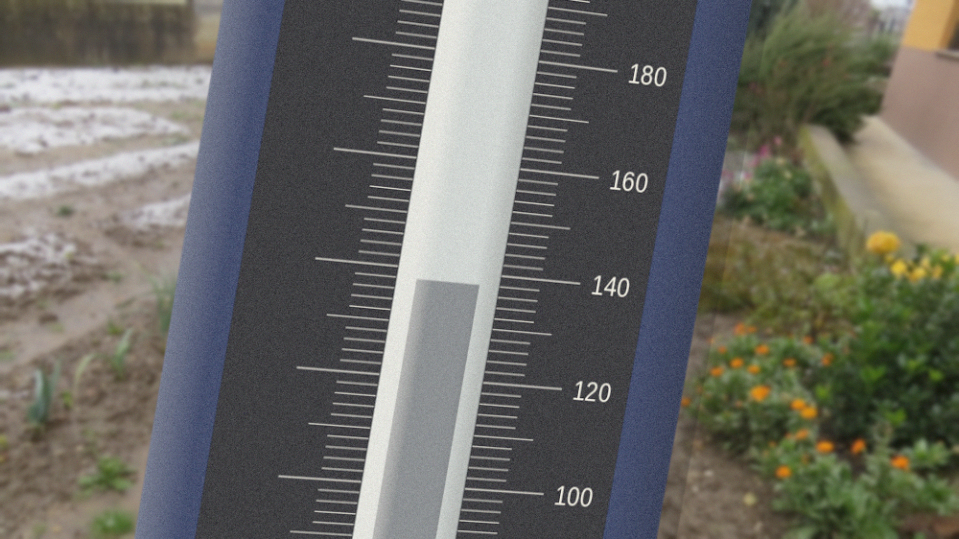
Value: 138
